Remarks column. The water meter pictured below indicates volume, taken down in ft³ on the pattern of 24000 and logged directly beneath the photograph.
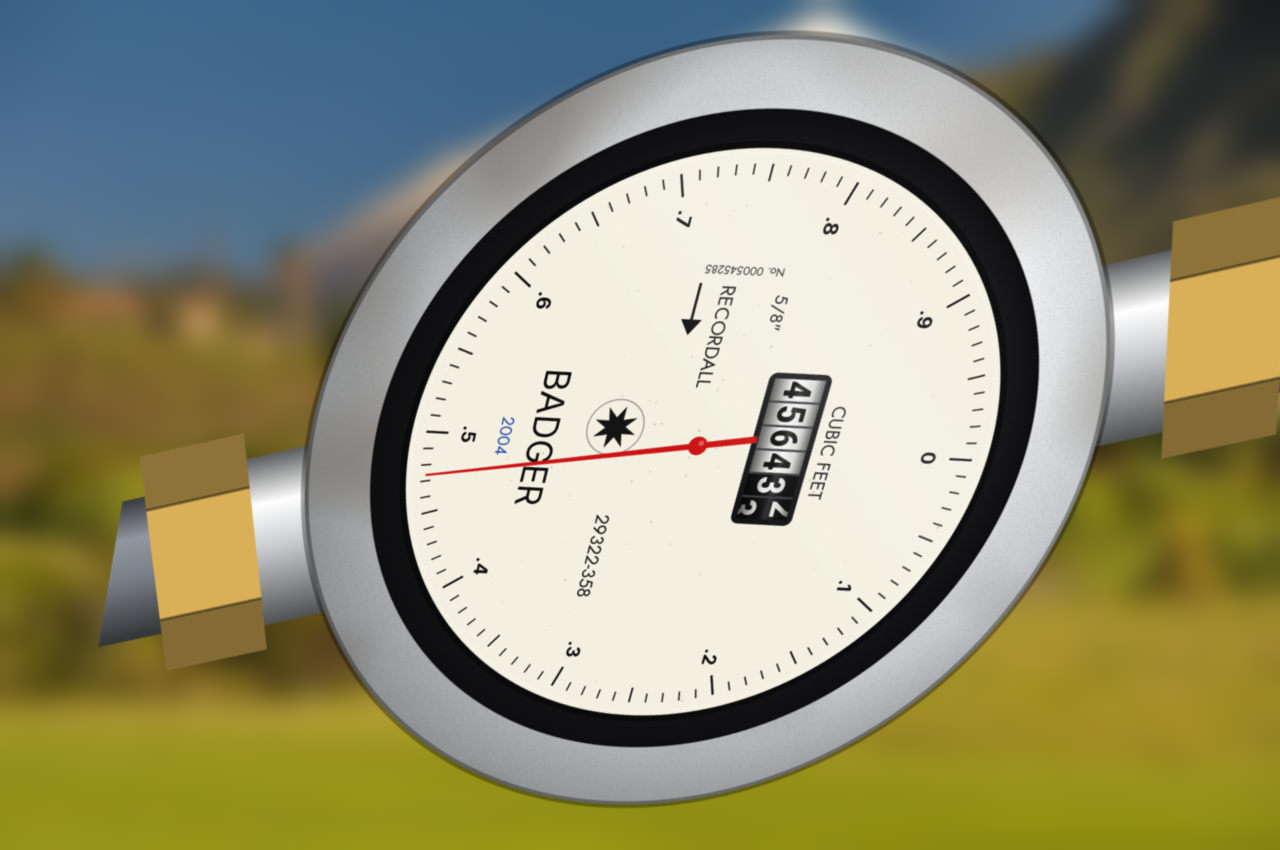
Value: 456432.47
